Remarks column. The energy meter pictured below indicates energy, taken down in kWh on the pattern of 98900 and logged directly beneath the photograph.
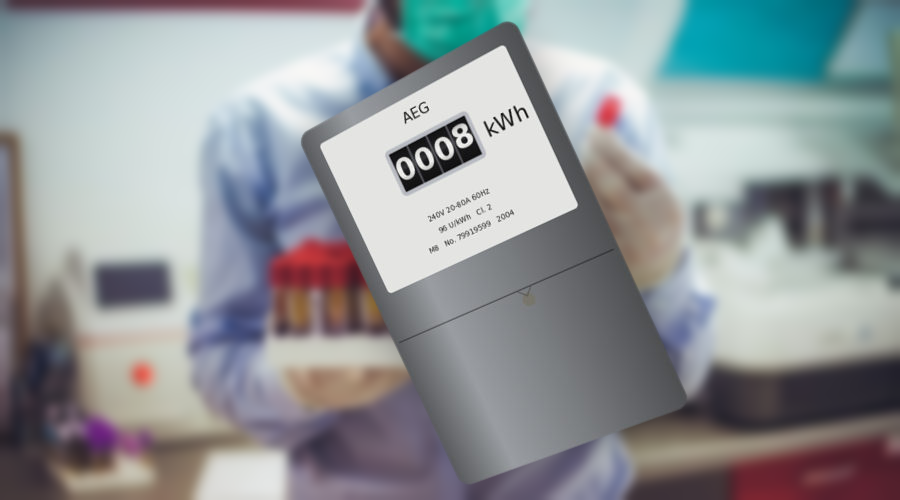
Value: 8
